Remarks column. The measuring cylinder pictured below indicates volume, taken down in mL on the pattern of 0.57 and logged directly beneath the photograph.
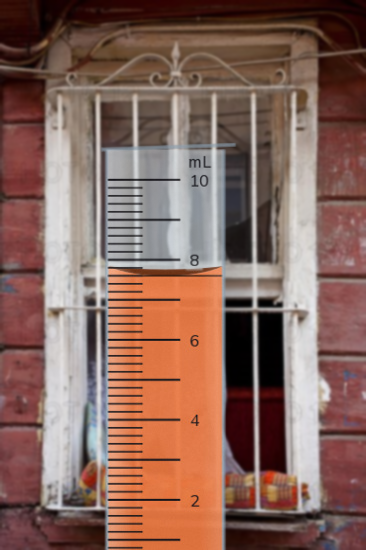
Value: 7.6
